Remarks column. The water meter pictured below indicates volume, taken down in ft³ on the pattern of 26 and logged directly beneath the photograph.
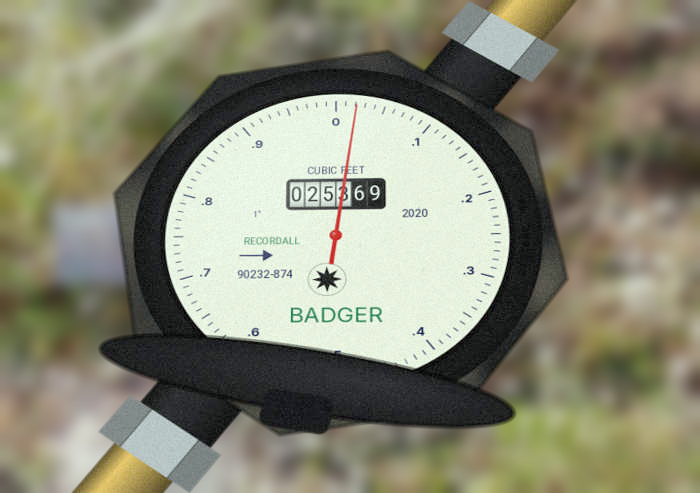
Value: 25369.02
